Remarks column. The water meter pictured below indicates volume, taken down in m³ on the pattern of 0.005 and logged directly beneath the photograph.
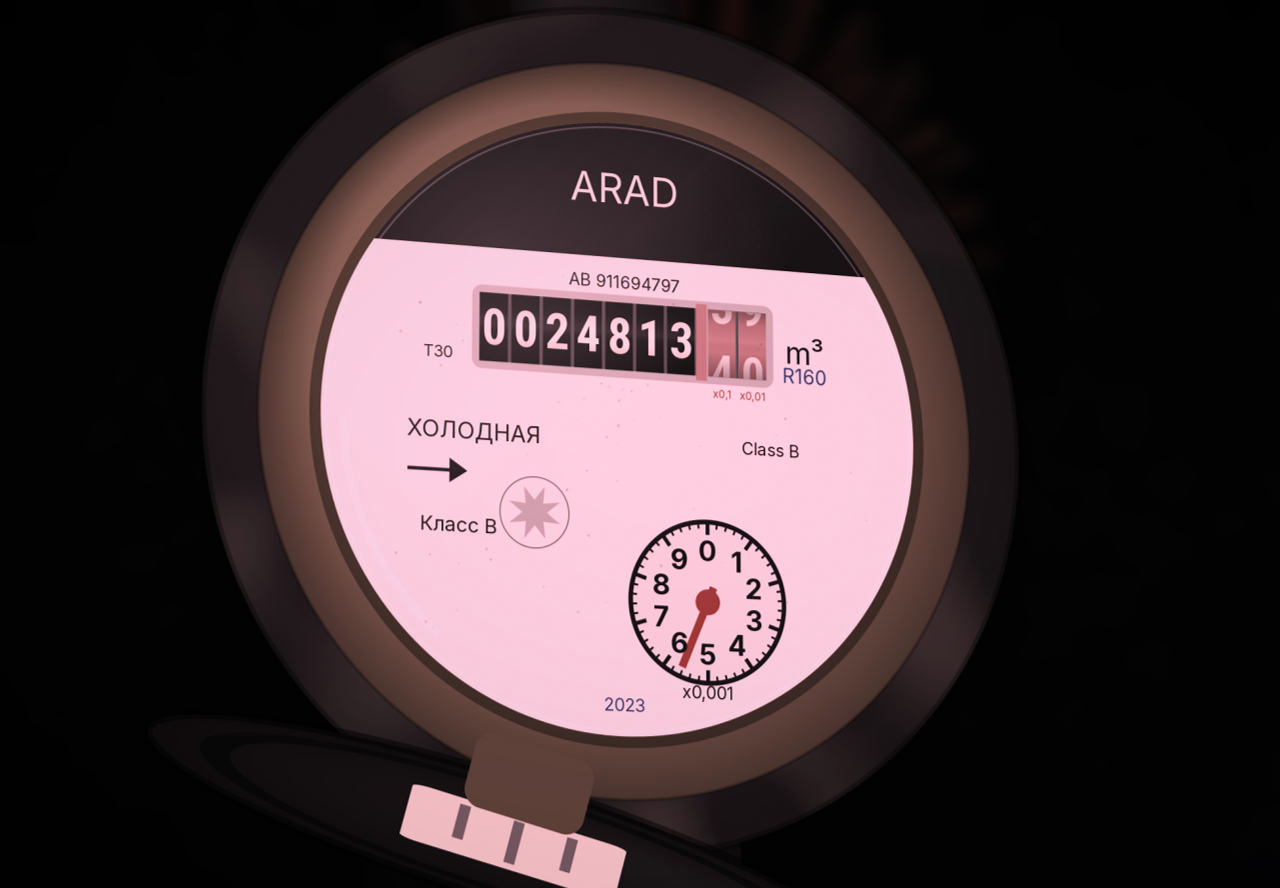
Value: 24813.395
